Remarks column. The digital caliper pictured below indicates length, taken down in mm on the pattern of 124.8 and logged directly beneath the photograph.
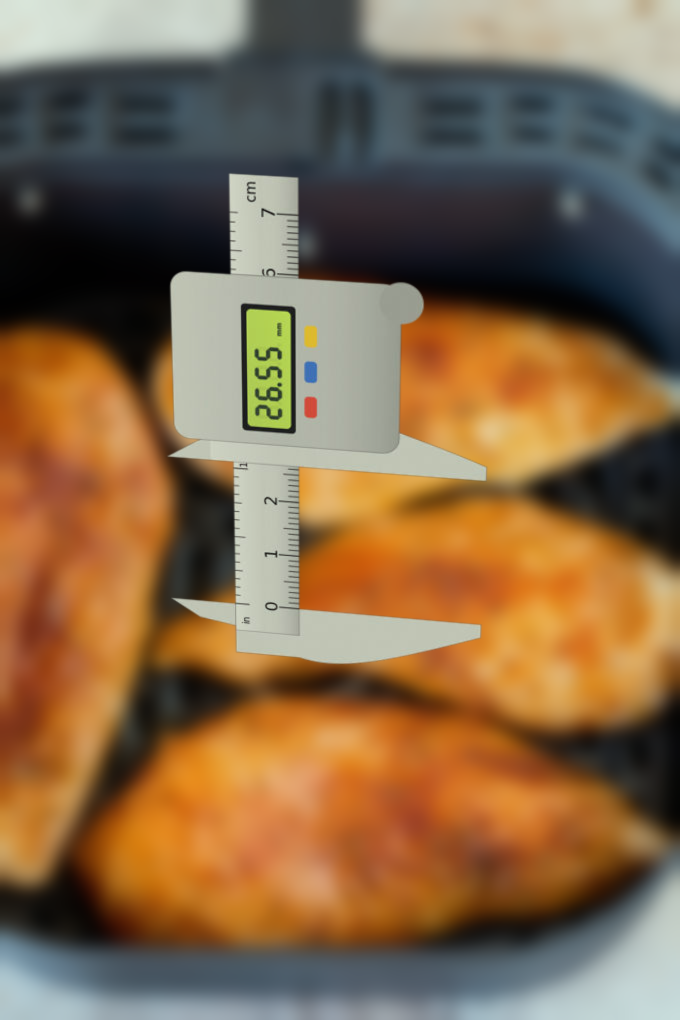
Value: 26.55
